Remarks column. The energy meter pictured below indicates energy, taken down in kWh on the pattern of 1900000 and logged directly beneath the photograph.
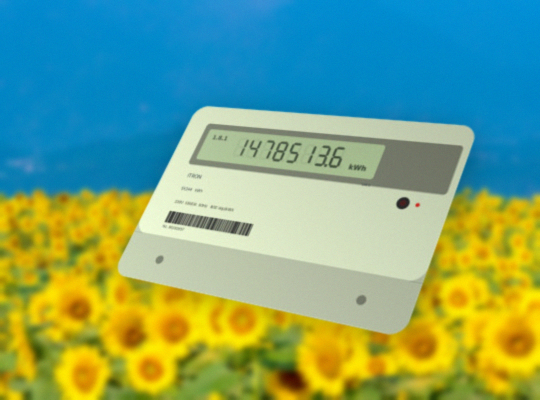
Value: 1478513.6
